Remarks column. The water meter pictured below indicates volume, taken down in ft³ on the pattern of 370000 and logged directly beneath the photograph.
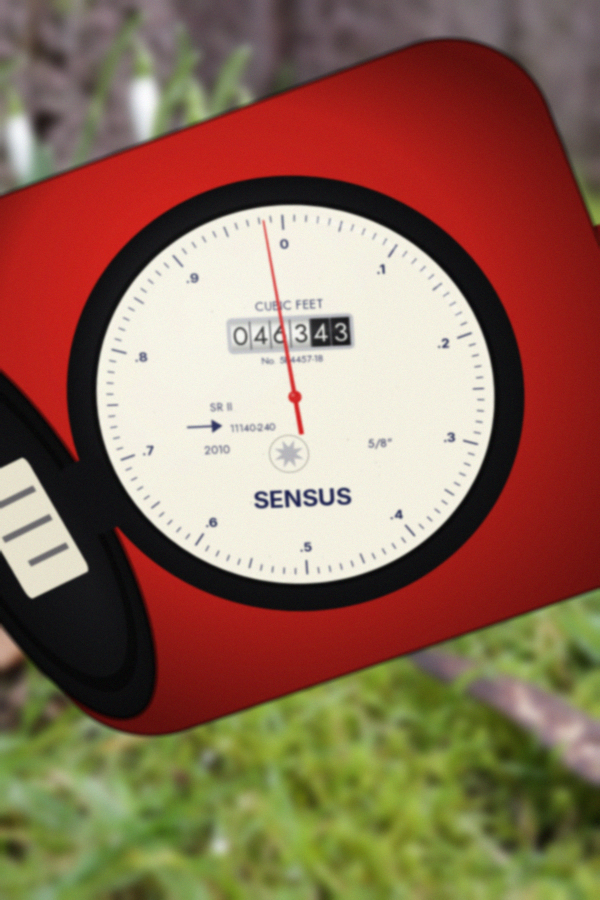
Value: 46342.98
